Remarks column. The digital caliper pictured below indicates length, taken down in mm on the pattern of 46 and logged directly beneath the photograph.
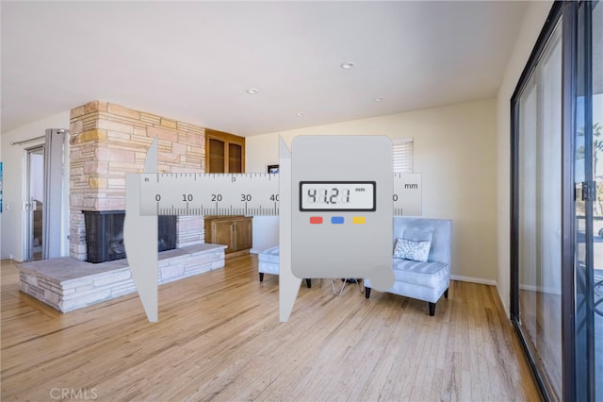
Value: 41.21
